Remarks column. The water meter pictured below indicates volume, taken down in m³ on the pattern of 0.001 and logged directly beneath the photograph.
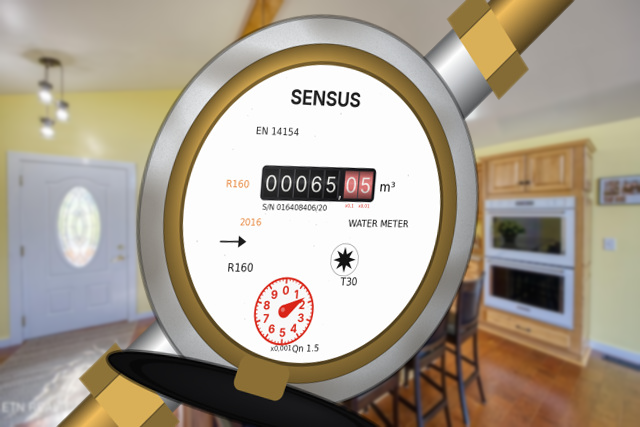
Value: 65.051
